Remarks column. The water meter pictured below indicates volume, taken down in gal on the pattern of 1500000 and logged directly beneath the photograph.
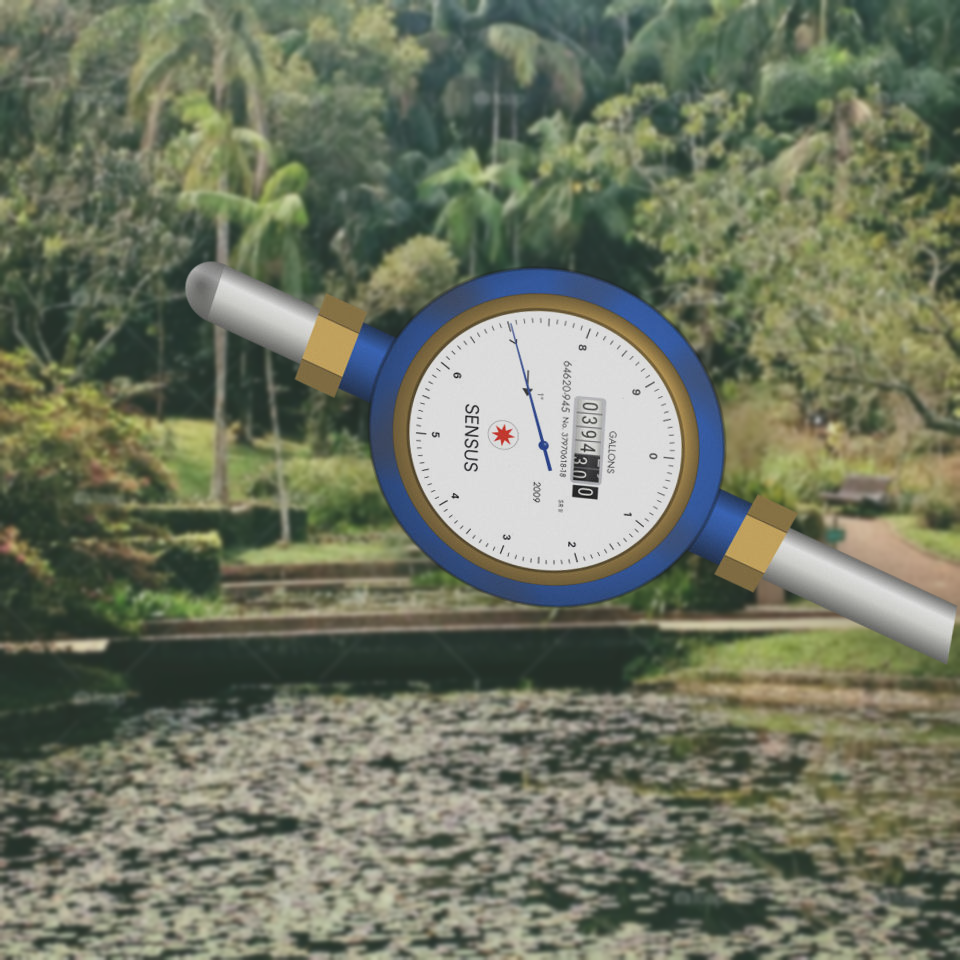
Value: 394297.0
